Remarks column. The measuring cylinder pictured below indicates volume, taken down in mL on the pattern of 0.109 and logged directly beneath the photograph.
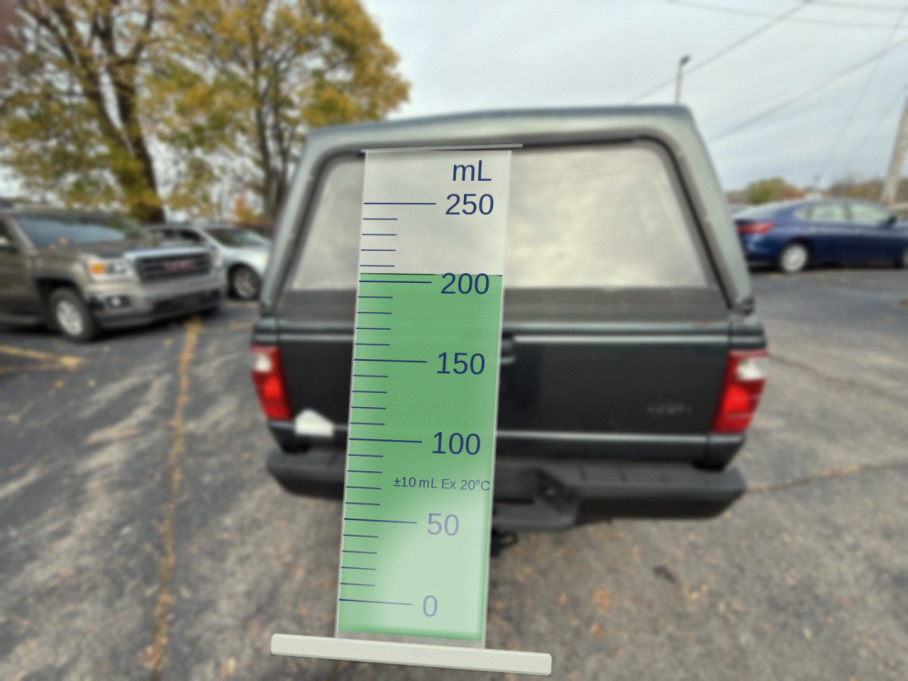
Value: 205
